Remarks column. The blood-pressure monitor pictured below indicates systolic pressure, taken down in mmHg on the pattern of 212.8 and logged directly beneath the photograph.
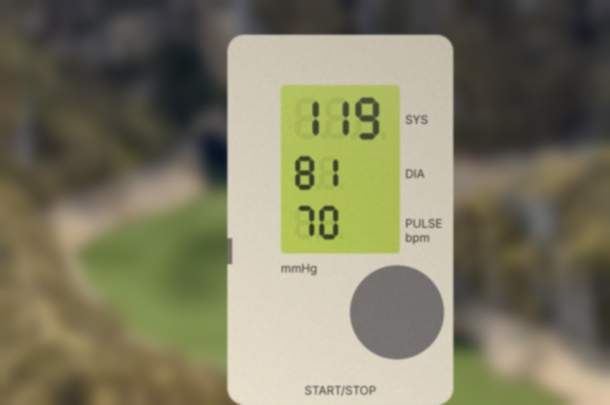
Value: 119
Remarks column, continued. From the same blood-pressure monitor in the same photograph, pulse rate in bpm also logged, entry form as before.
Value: 70
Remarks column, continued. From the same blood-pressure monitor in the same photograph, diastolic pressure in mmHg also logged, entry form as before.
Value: 81
